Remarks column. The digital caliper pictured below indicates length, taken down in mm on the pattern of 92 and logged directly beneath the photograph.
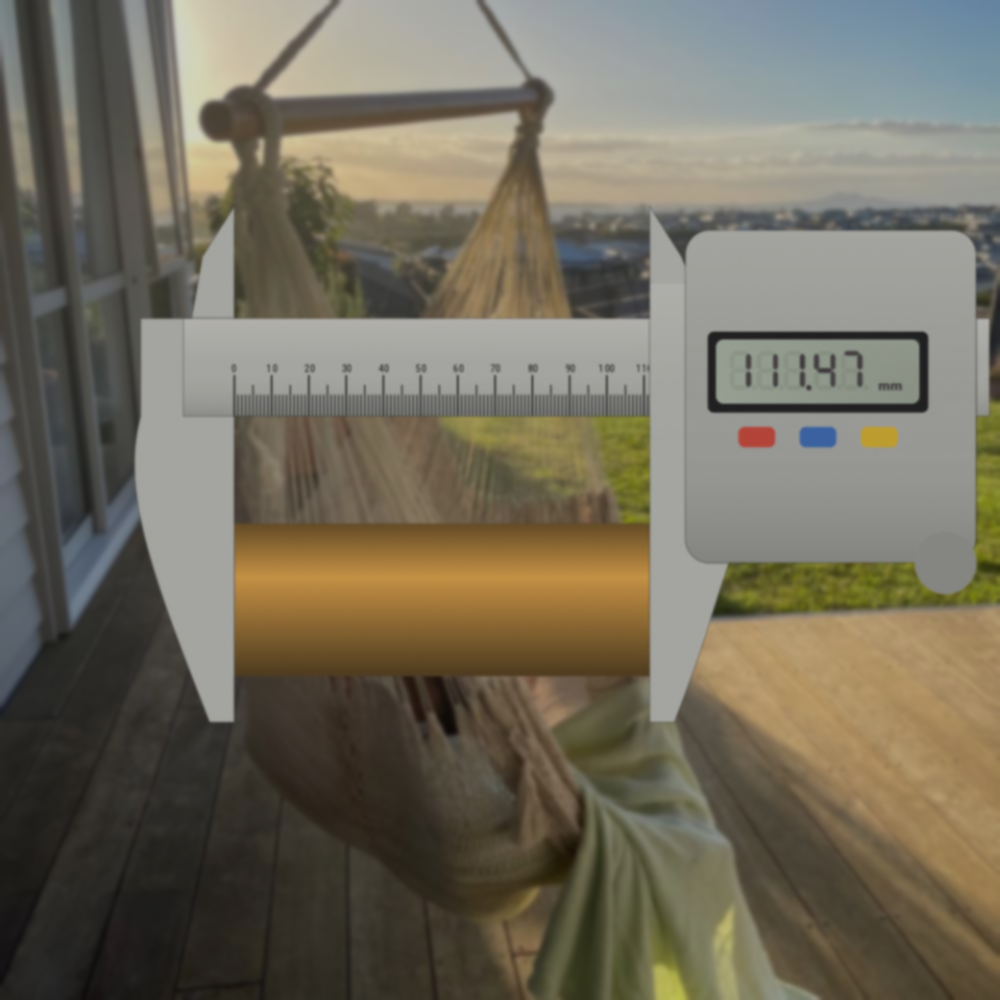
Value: 111.47
